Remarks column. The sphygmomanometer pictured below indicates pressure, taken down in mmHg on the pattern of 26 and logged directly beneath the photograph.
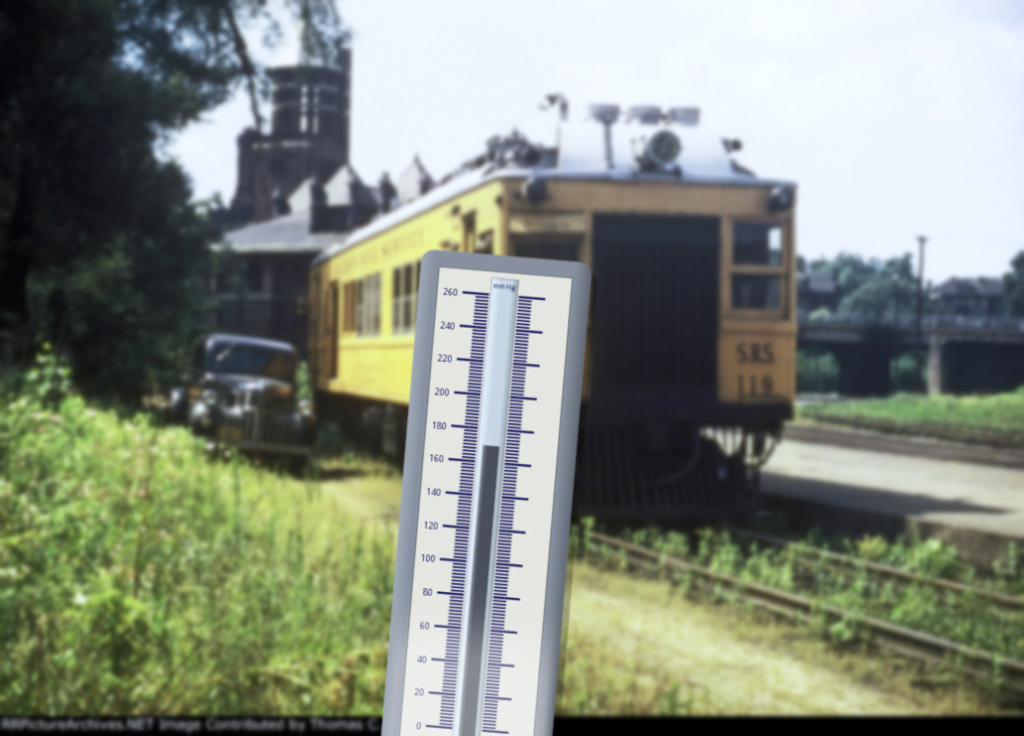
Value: 170
